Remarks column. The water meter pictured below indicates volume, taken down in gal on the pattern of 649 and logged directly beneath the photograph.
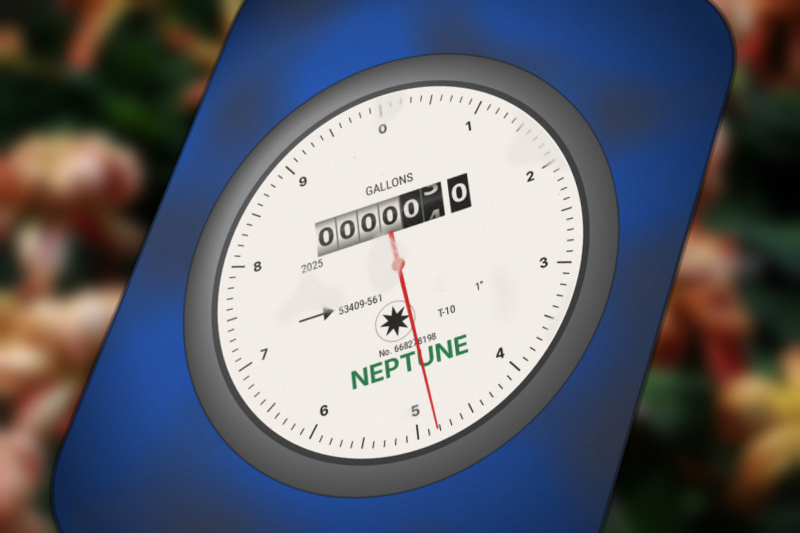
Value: 34.8
